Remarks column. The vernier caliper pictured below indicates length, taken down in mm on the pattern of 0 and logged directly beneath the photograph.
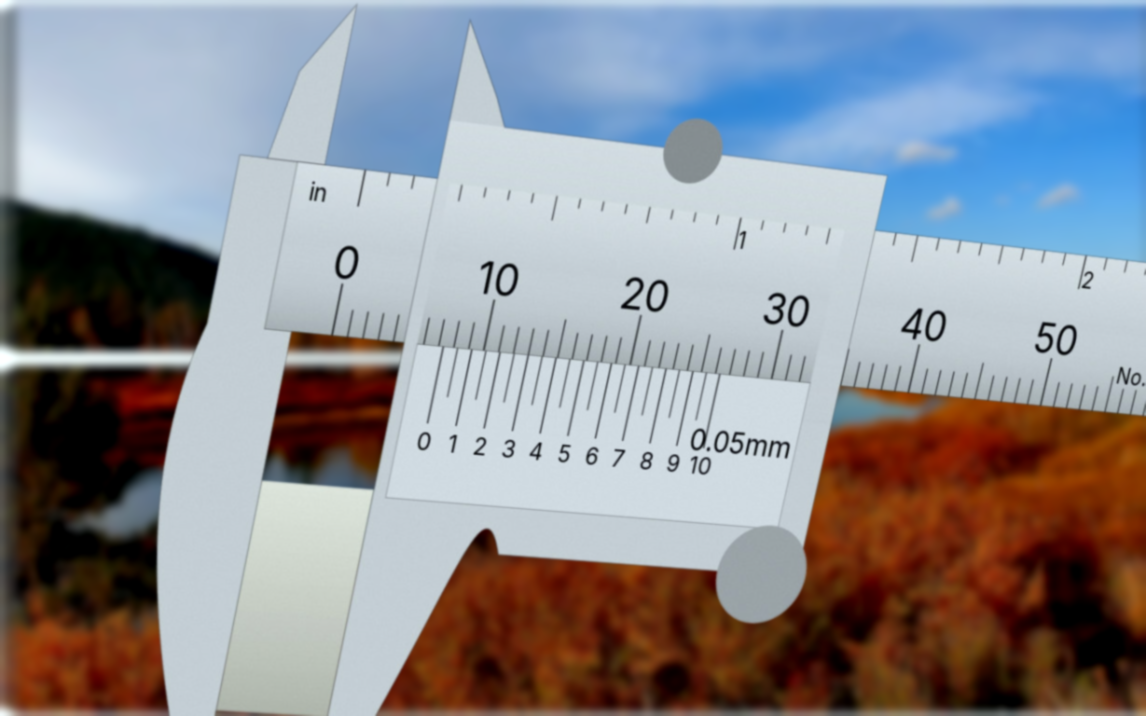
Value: 7.3
